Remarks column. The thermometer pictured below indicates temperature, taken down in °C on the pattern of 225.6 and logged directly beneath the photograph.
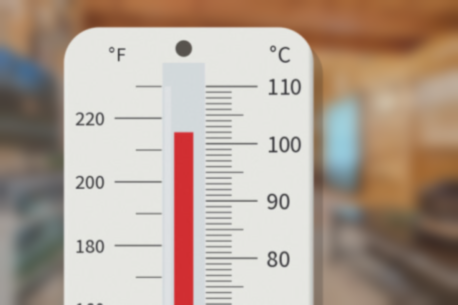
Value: 102
